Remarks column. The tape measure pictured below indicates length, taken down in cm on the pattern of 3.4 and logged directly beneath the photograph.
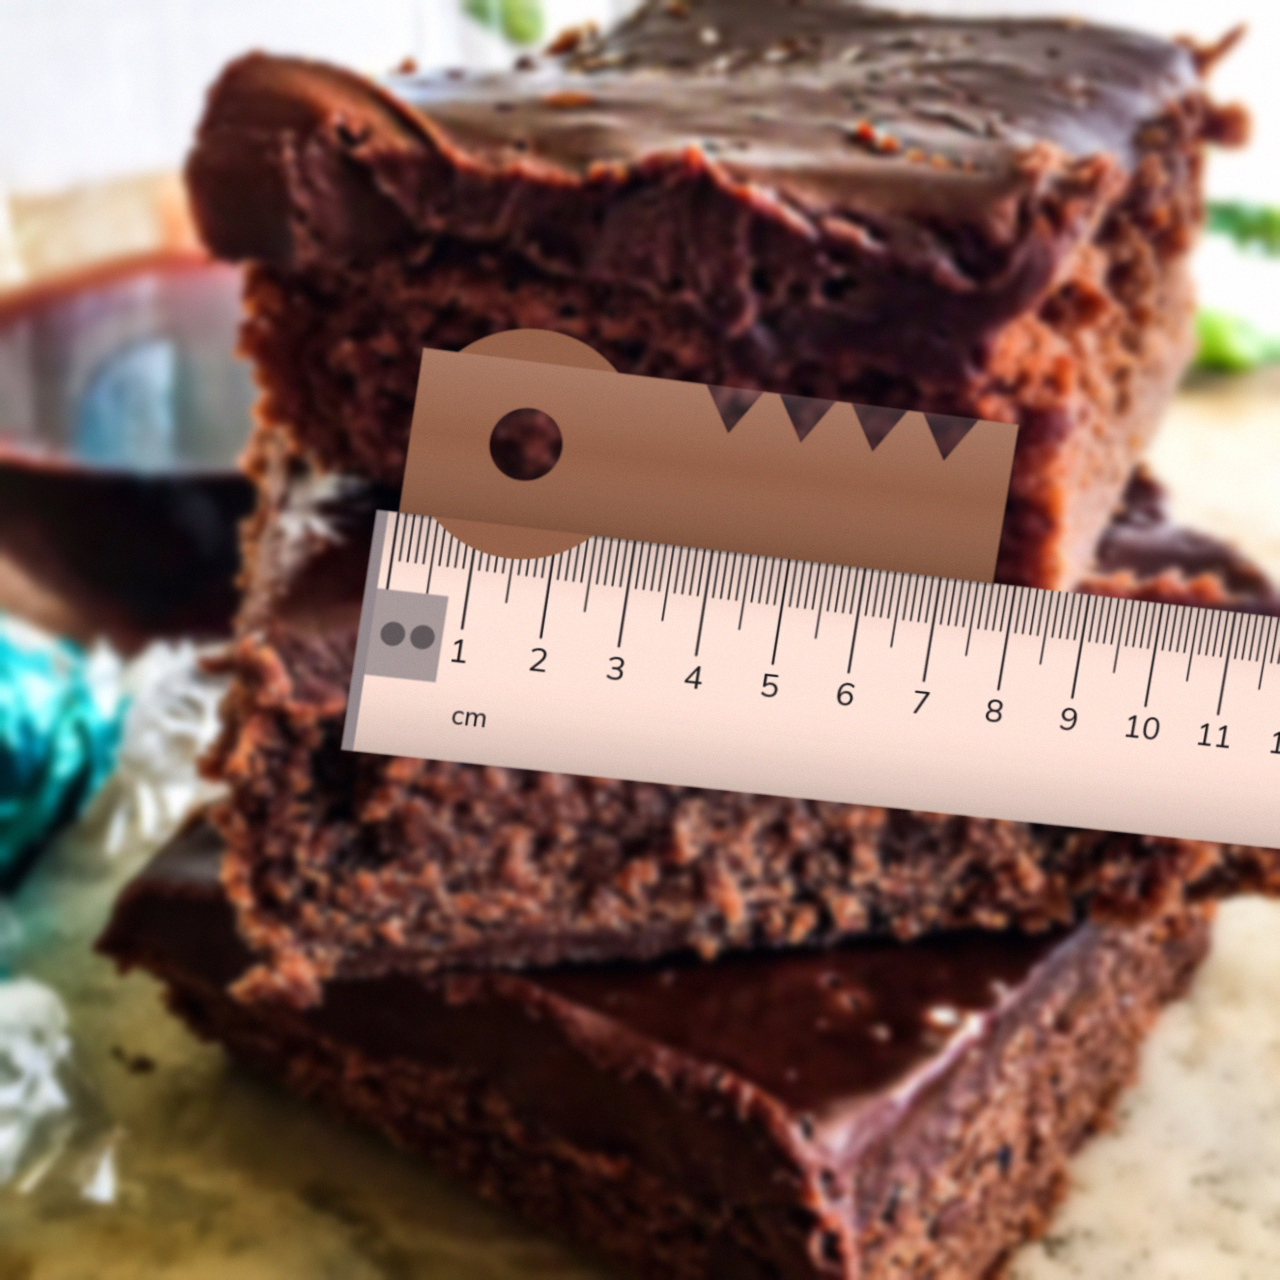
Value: 7.7
